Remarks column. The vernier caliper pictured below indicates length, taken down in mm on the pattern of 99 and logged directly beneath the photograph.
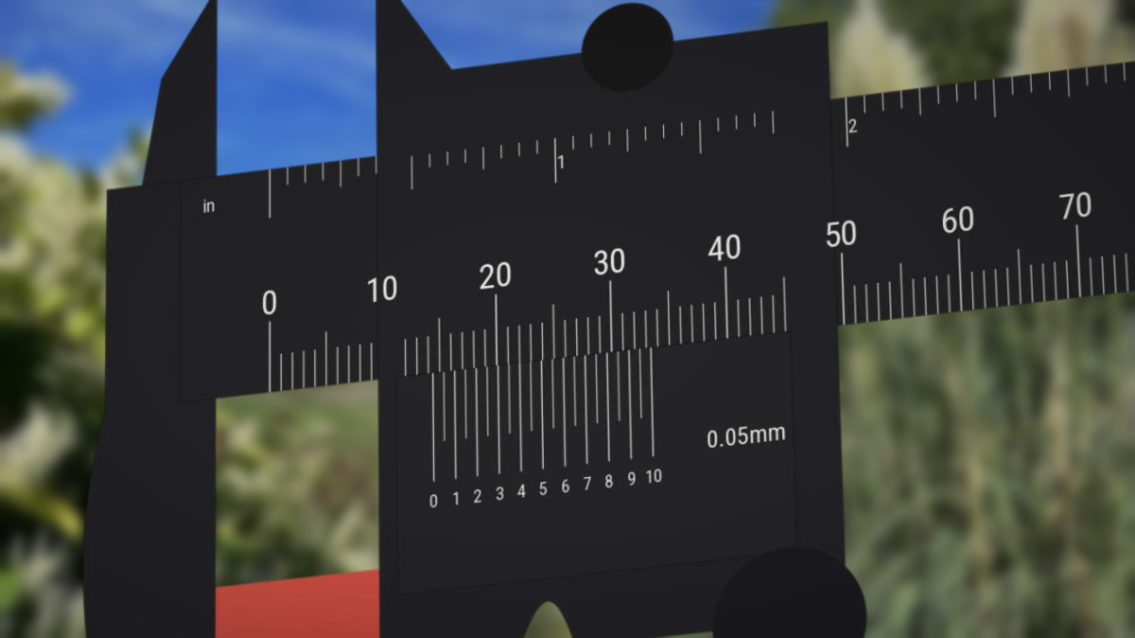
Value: 14.4
